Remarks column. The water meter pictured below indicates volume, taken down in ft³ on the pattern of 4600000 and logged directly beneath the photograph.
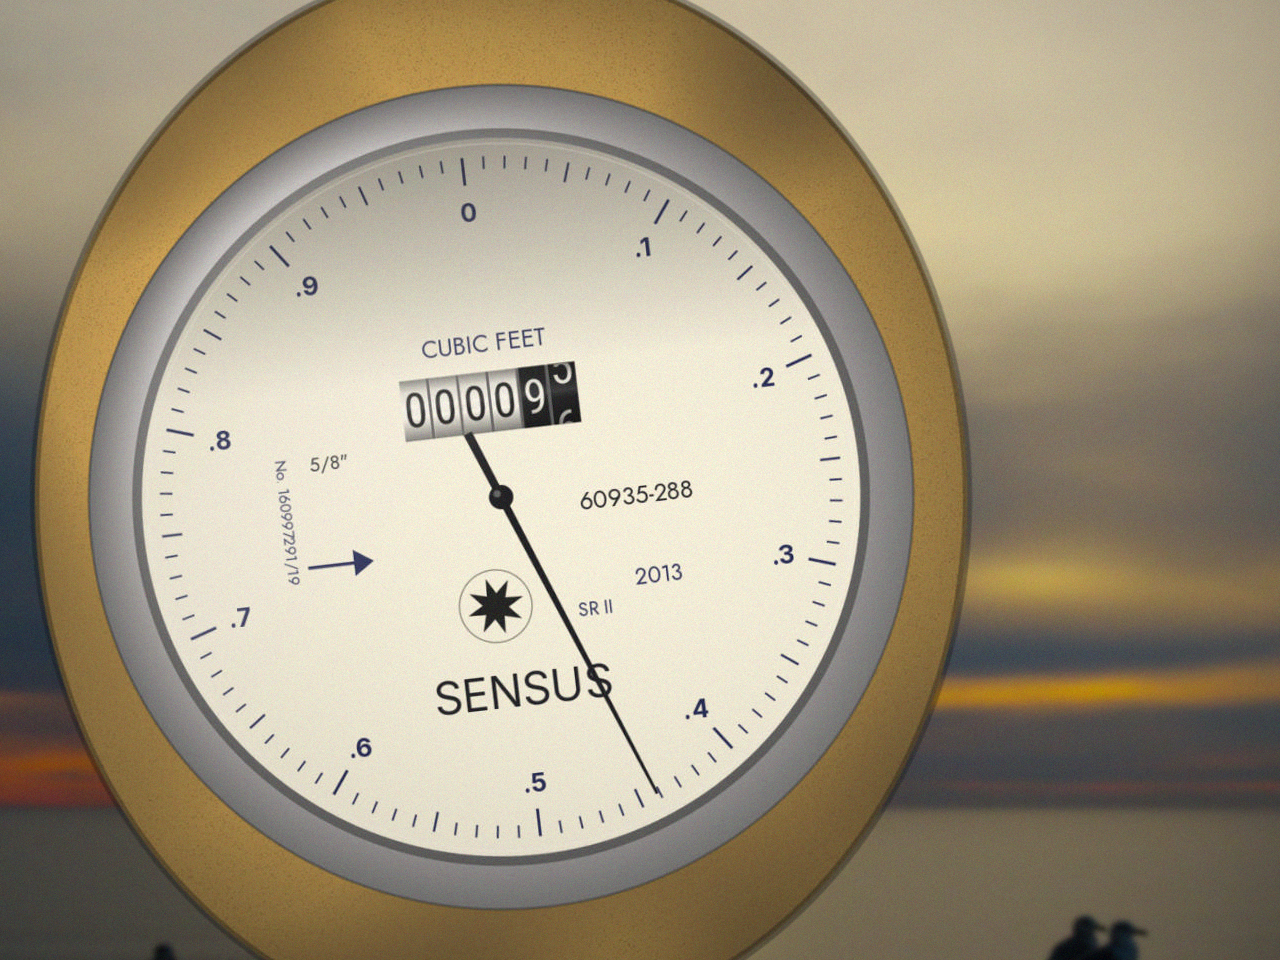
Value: 95.44
